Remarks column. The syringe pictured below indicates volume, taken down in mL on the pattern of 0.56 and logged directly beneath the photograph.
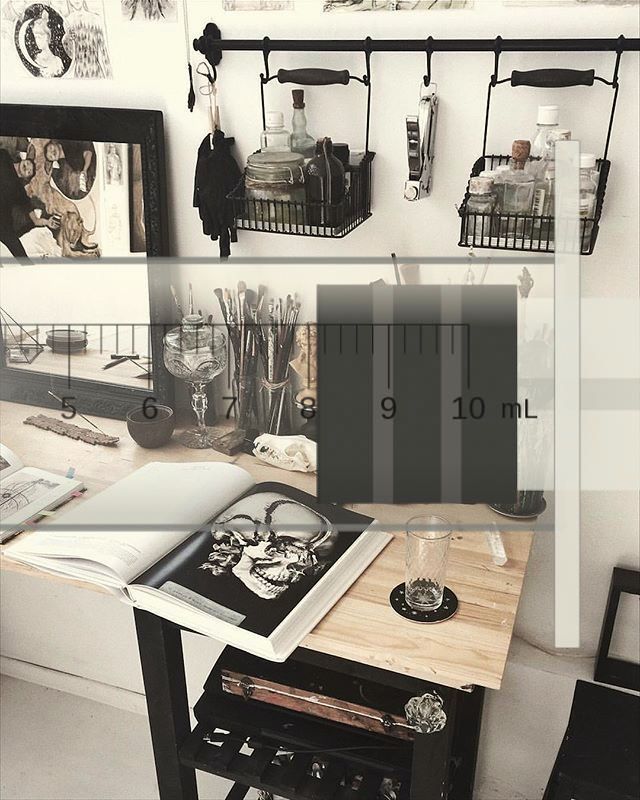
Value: 8.1
